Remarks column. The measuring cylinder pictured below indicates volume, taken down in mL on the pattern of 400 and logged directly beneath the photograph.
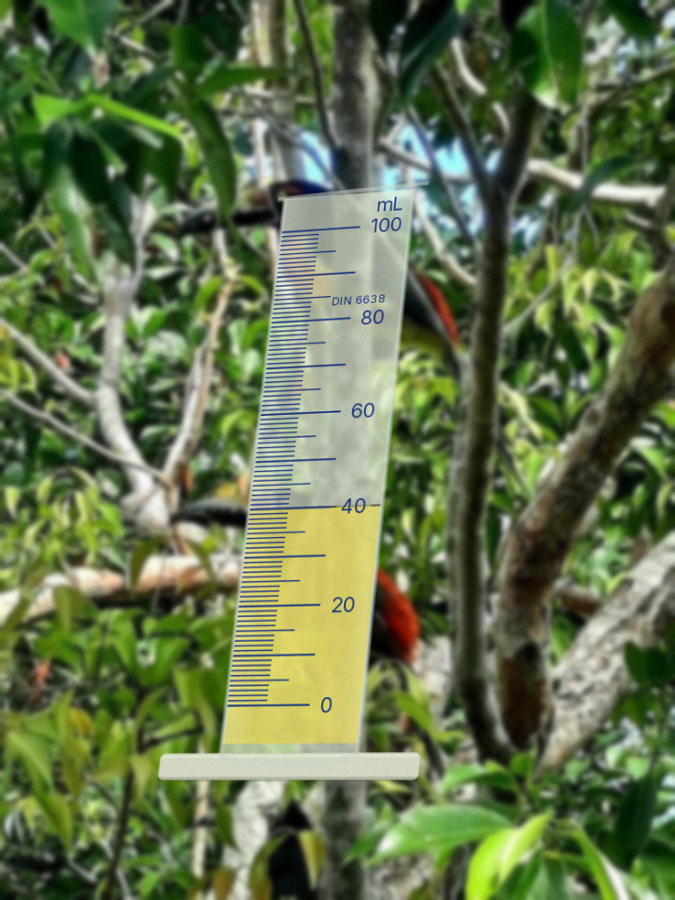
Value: 40
